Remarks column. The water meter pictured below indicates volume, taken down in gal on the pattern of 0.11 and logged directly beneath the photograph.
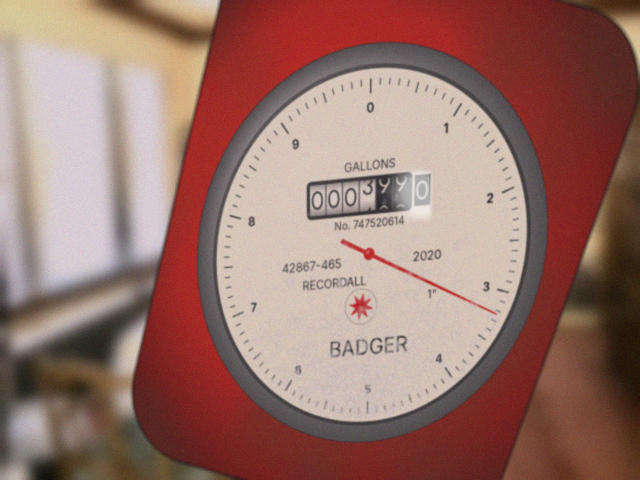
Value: 3993.2
